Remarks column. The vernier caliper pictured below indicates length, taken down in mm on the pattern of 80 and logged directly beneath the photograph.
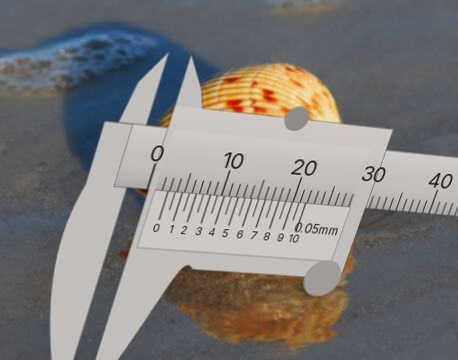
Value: 2.8
